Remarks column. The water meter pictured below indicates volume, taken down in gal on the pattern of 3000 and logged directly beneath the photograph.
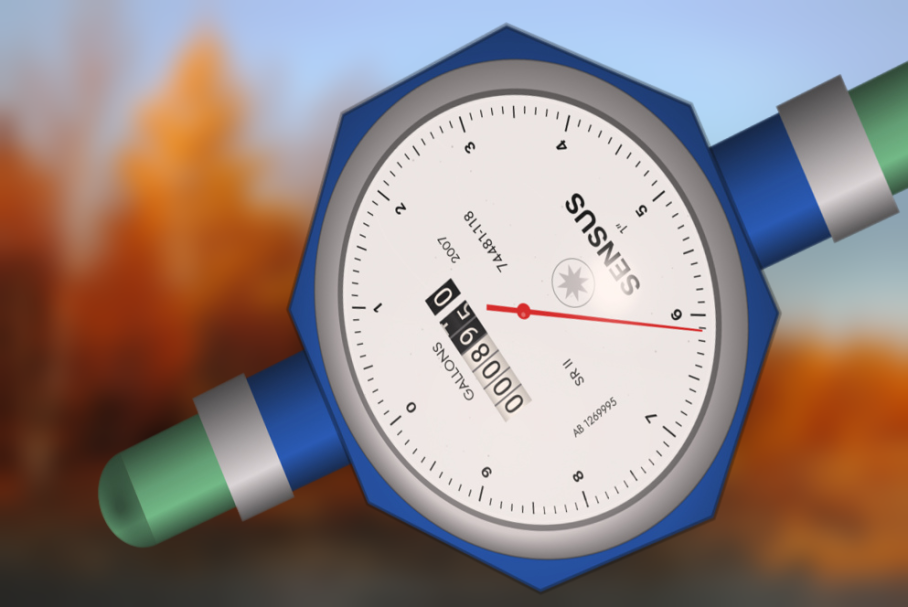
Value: 8946.1
